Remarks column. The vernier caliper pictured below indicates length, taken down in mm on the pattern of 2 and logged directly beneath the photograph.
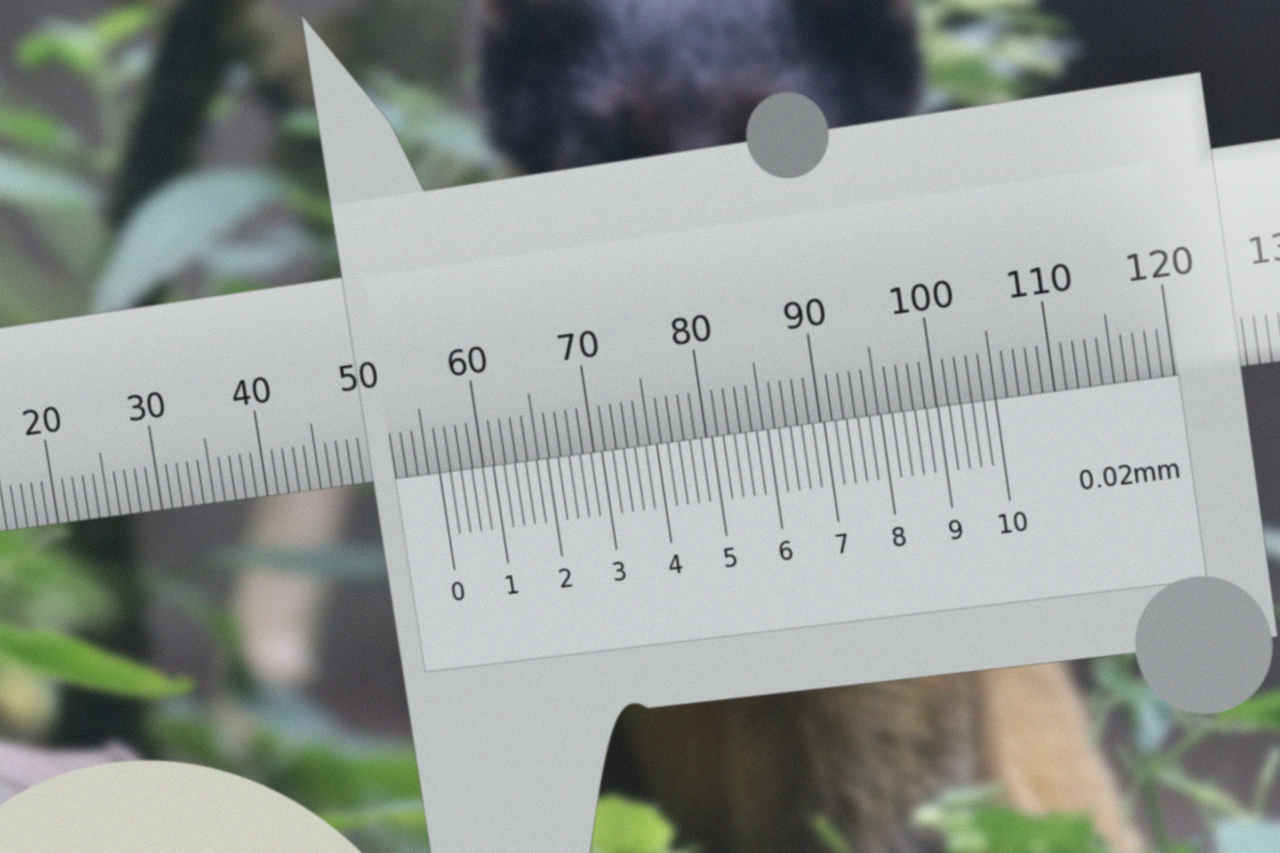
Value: 56.0
